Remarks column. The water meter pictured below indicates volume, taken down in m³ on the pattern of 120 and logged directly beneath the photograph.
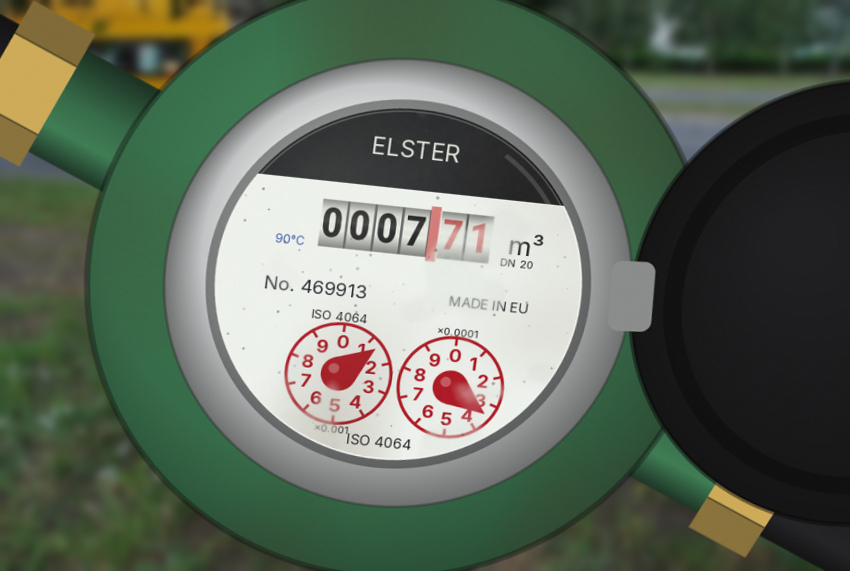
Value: 7.7113
